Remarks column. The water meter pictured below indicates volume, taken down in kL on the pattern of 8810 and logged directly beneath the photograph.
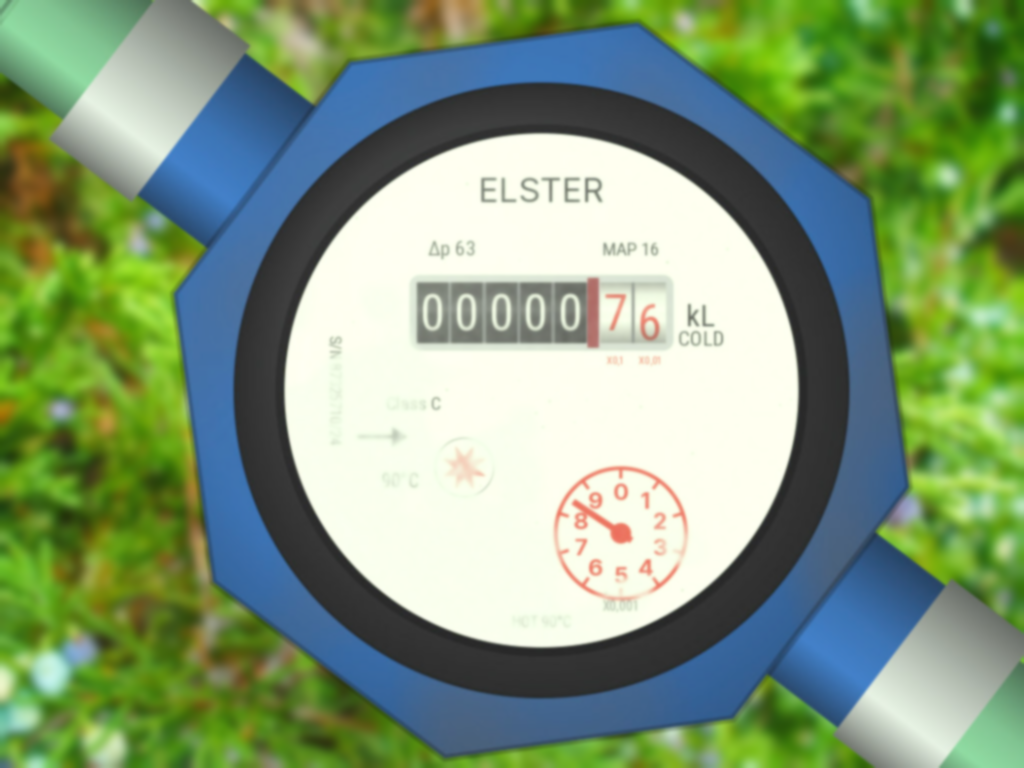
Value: 0.758
